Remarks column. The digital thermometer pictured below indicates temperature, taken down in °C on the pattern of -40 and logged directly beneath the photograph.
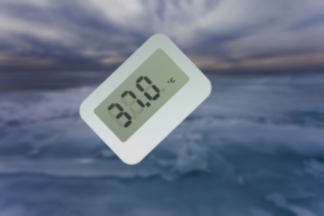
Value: 37.0
